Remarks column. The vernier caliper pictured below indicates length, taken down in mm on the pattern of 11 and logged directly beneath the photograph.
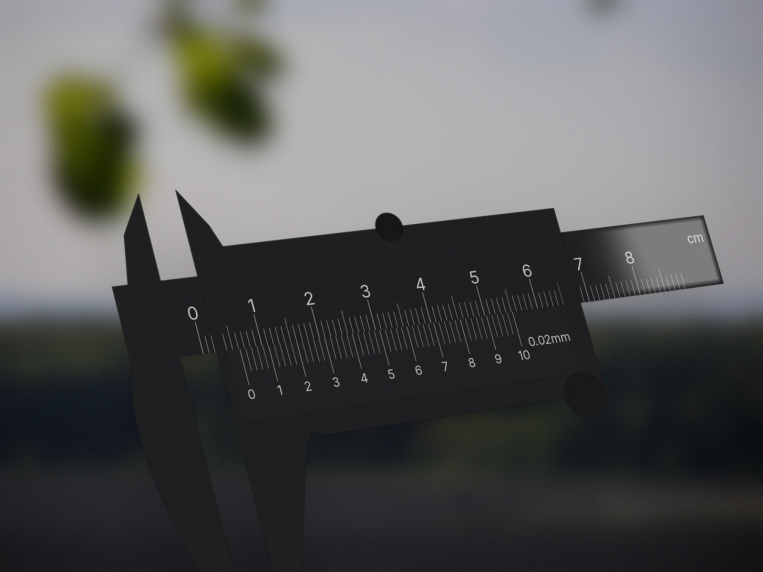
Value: 6.2
